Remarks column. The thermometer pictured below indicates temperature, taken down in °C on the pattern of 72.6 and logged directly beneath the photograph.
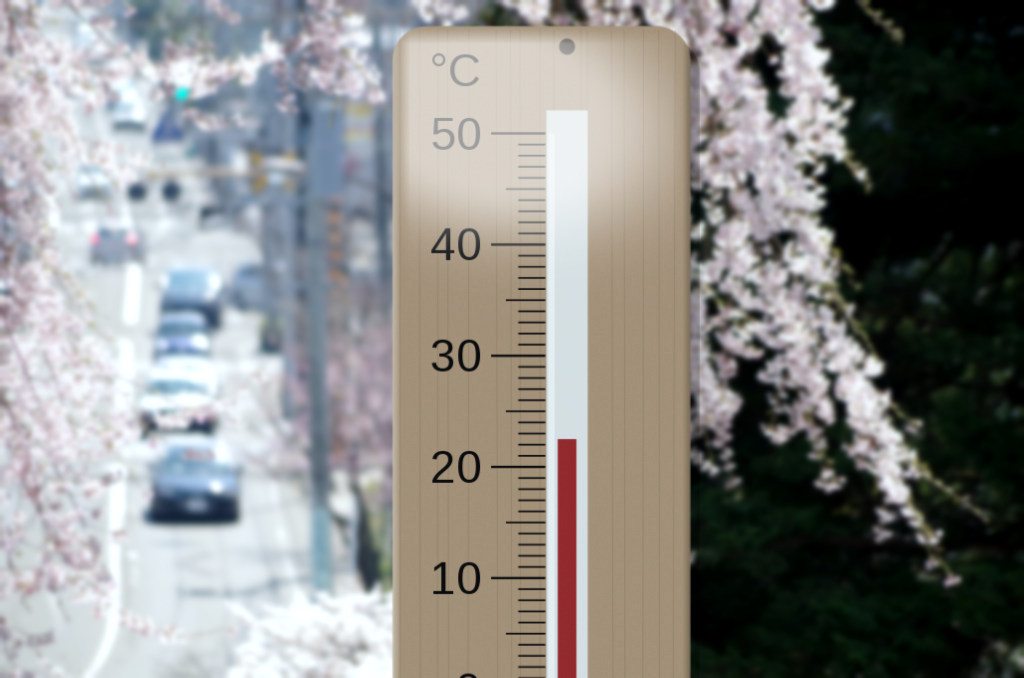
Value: 22.5
